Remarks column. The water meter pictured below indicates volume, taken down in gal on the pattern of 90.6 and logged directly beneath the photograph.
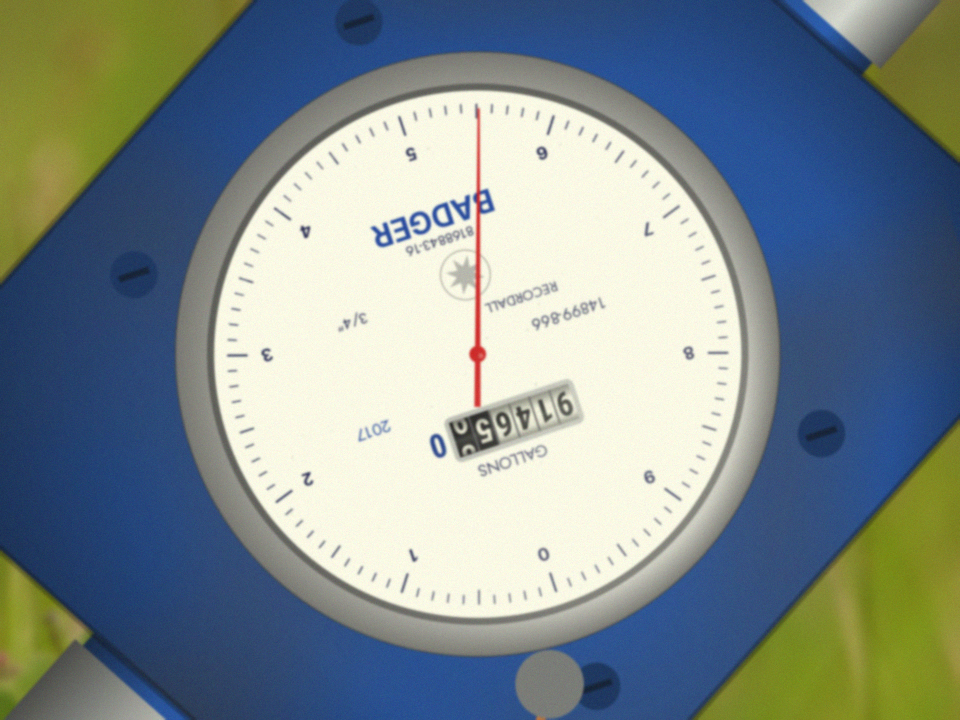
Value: 9146585.5
